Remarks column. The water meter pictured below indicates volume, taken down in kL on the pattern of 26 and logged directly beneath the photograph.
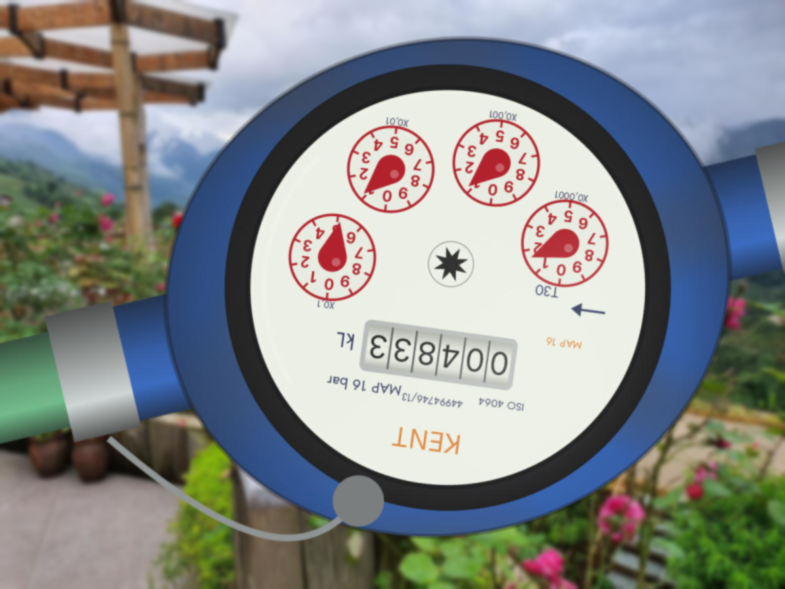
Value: 4833.5111
